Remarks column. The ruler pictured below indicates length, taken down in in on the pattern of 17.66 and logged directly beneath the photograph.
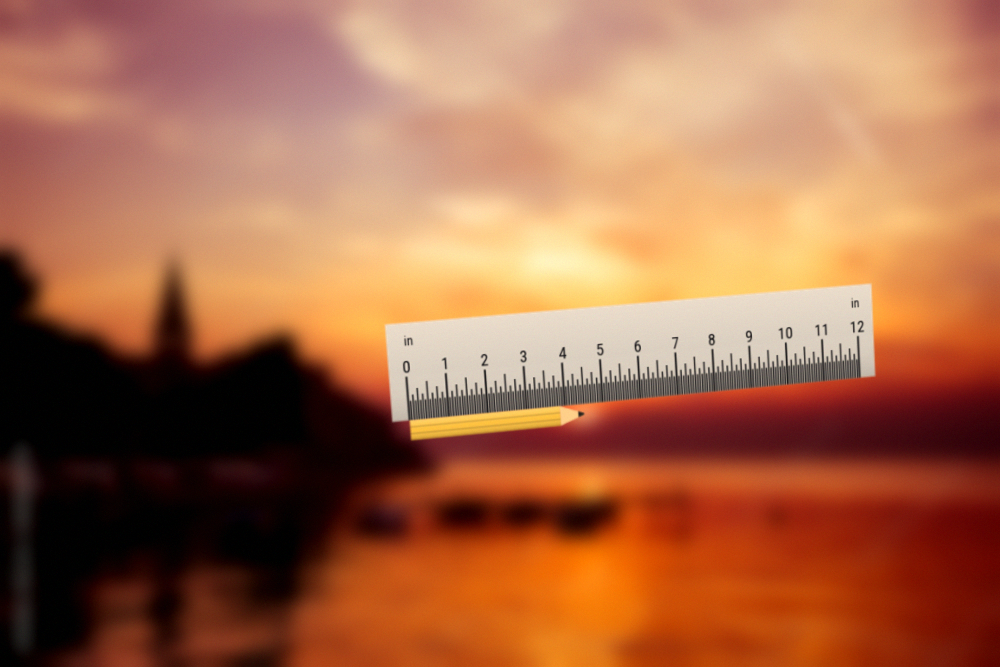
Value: 4.5
